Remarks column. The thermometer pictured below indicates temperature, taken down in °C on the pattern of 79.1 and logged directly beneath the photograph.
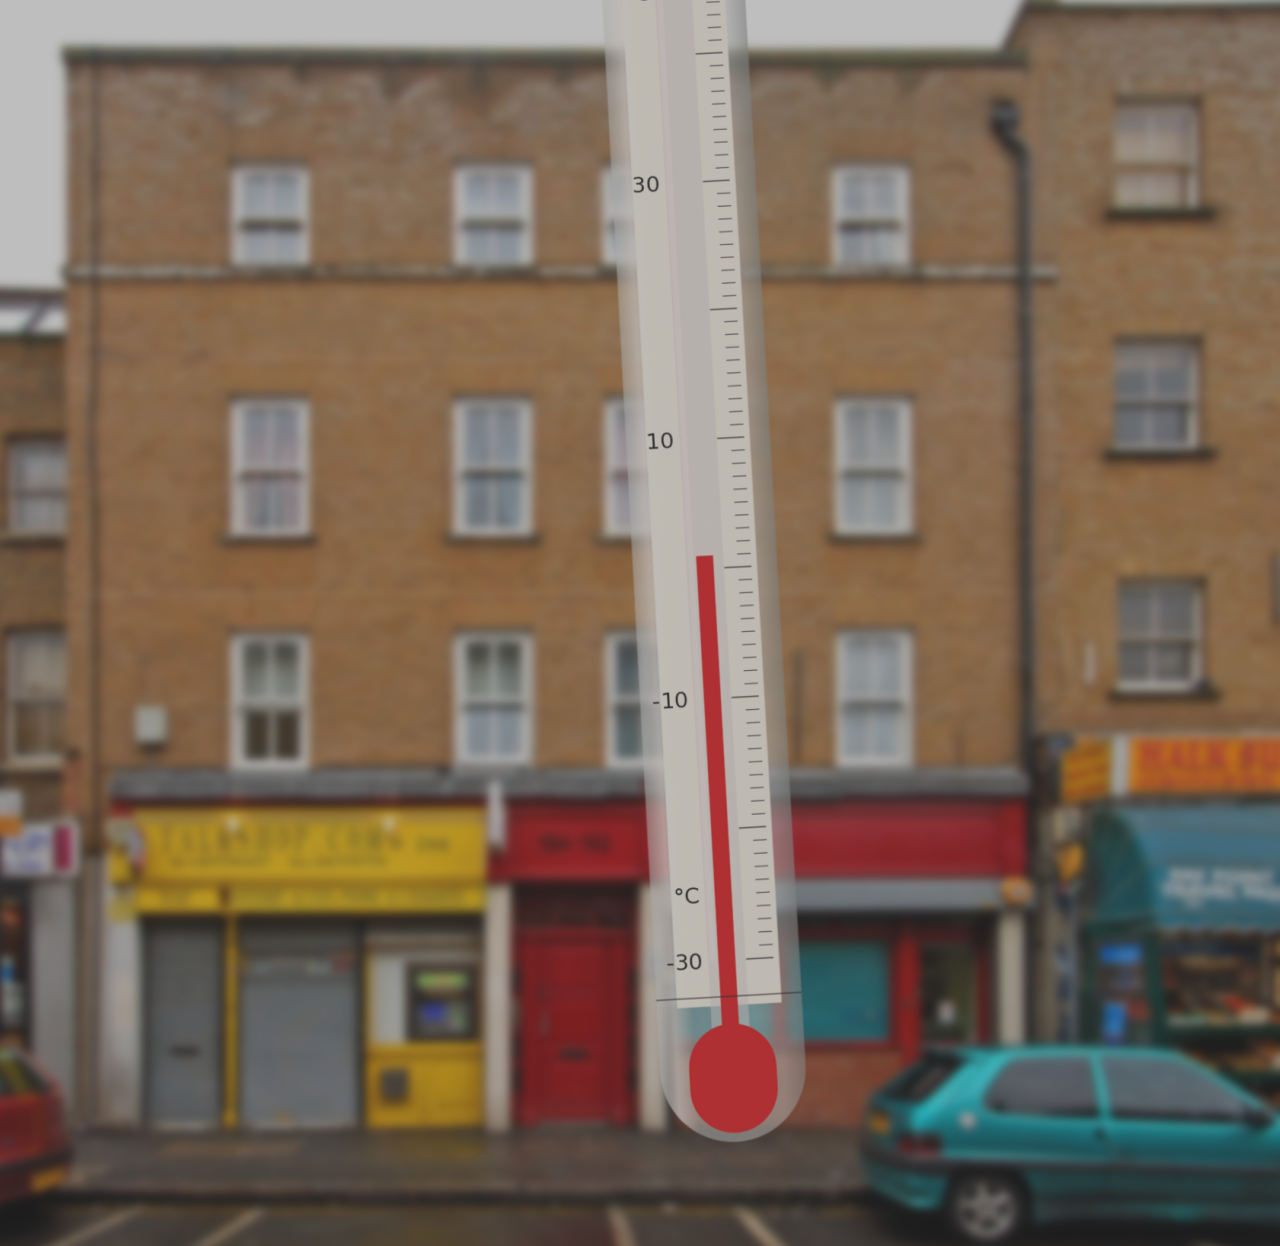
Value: 1
